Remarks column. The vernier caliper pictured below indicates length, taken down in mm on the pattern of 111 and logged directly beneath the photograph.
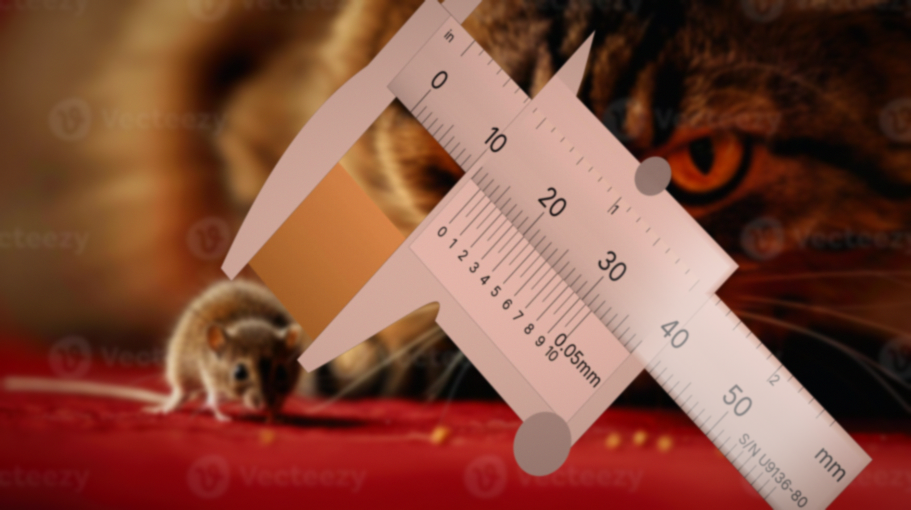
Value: 12.6
